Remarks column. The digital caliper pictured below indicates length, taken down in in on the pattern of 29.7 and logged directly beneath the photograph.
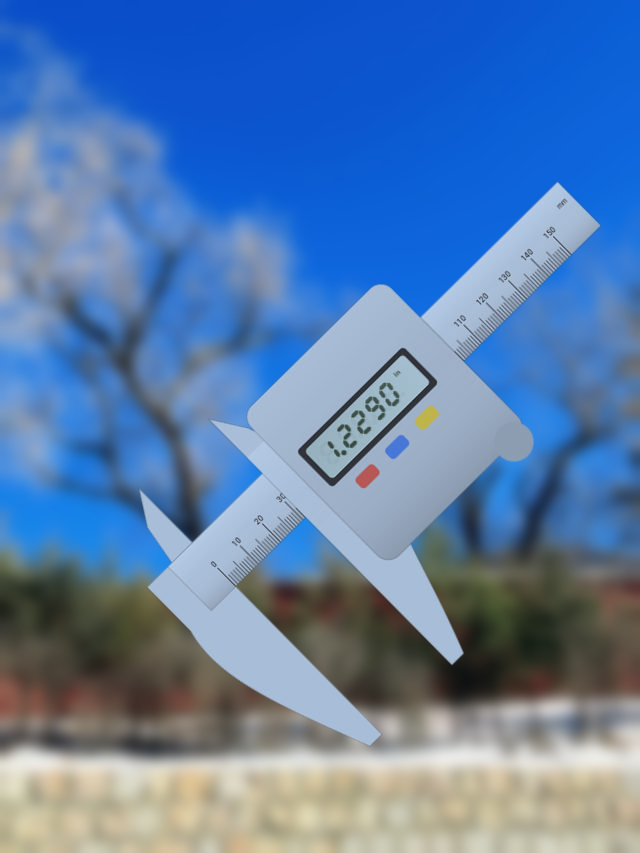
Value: 1.2290
